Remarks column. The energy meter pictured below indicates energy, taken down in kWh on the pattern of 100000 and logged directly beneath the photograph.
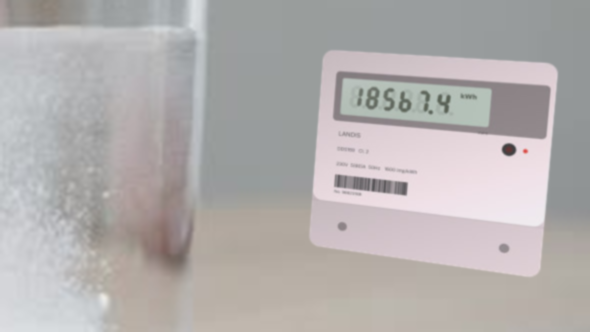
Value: 18567.4
